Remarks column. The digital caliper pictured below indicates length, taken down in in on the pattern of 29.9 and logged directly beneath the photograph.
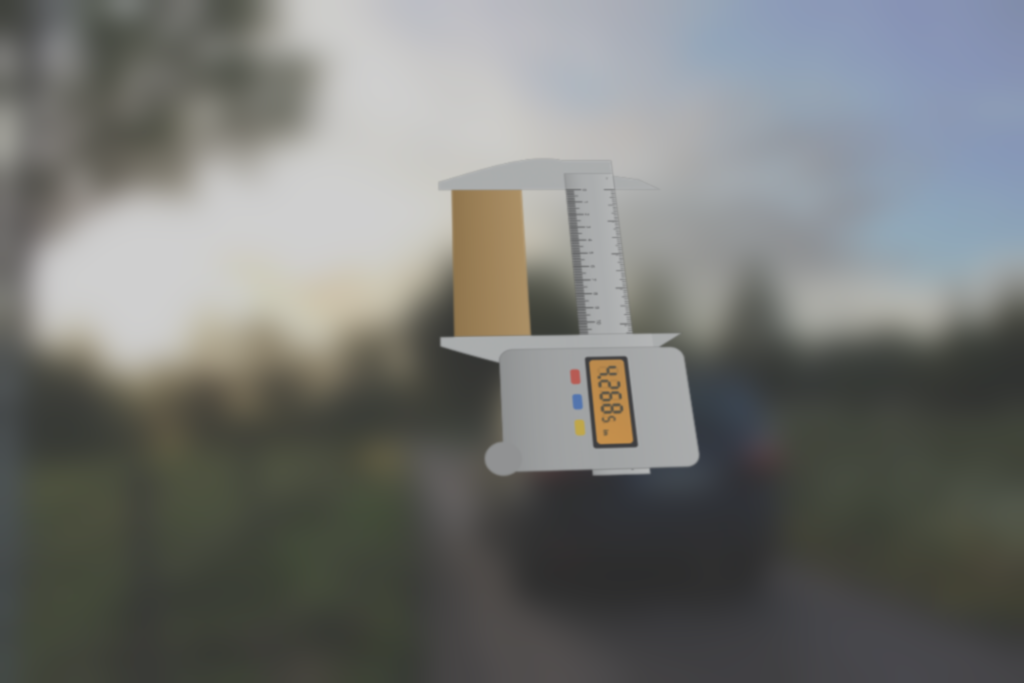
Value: 4.2685
